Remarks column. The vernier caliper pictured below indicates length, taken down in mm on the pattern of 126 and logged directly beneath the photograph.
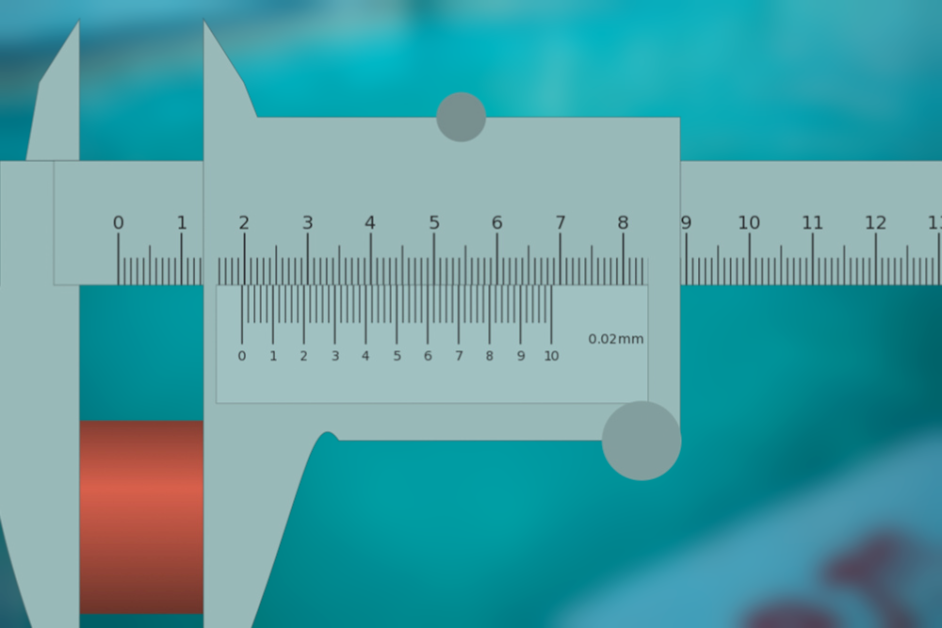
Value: 19.6
